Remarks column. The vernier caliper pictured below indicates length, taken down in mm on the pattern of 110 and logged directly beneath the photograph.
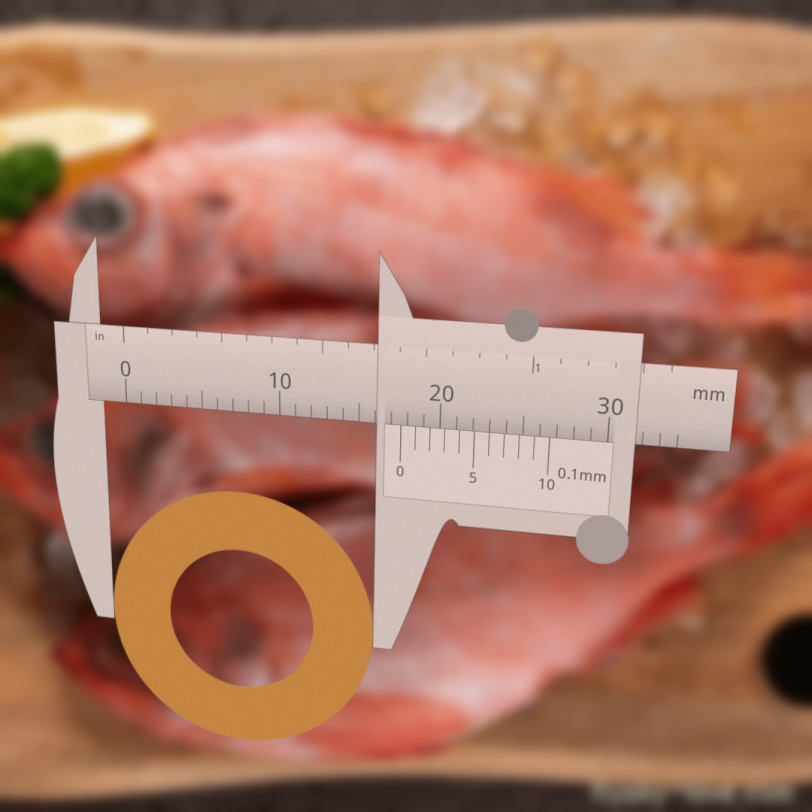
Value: 17.6
